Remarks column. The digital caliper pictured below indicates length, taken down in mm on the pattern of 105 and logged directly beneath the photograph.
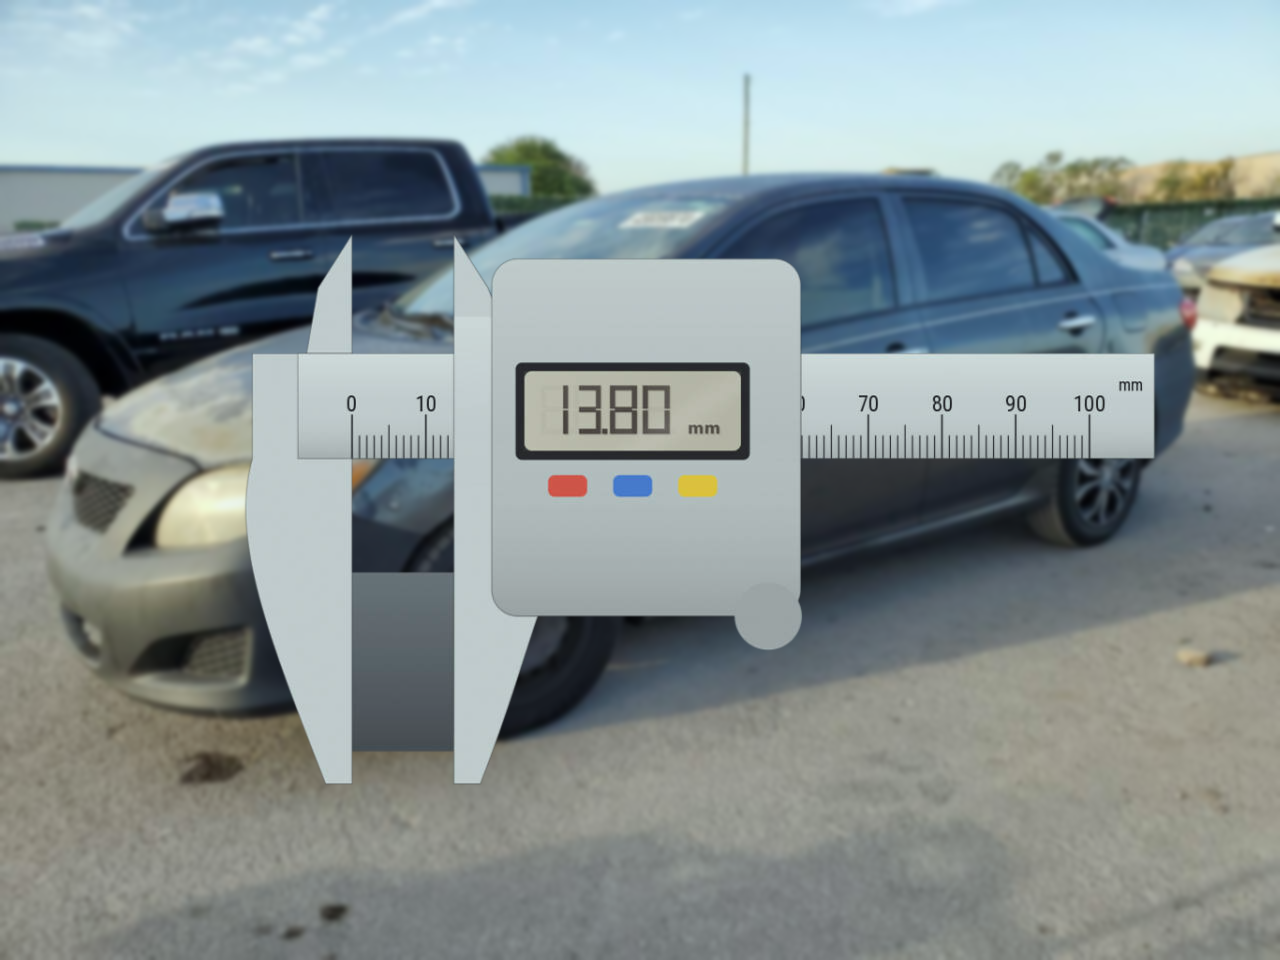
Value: 13.80
